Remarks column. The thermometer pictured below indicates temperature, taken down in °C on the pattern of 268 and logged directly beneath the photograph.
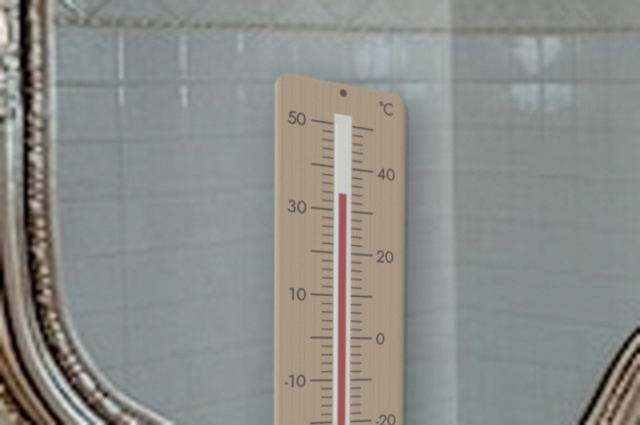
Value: 34
